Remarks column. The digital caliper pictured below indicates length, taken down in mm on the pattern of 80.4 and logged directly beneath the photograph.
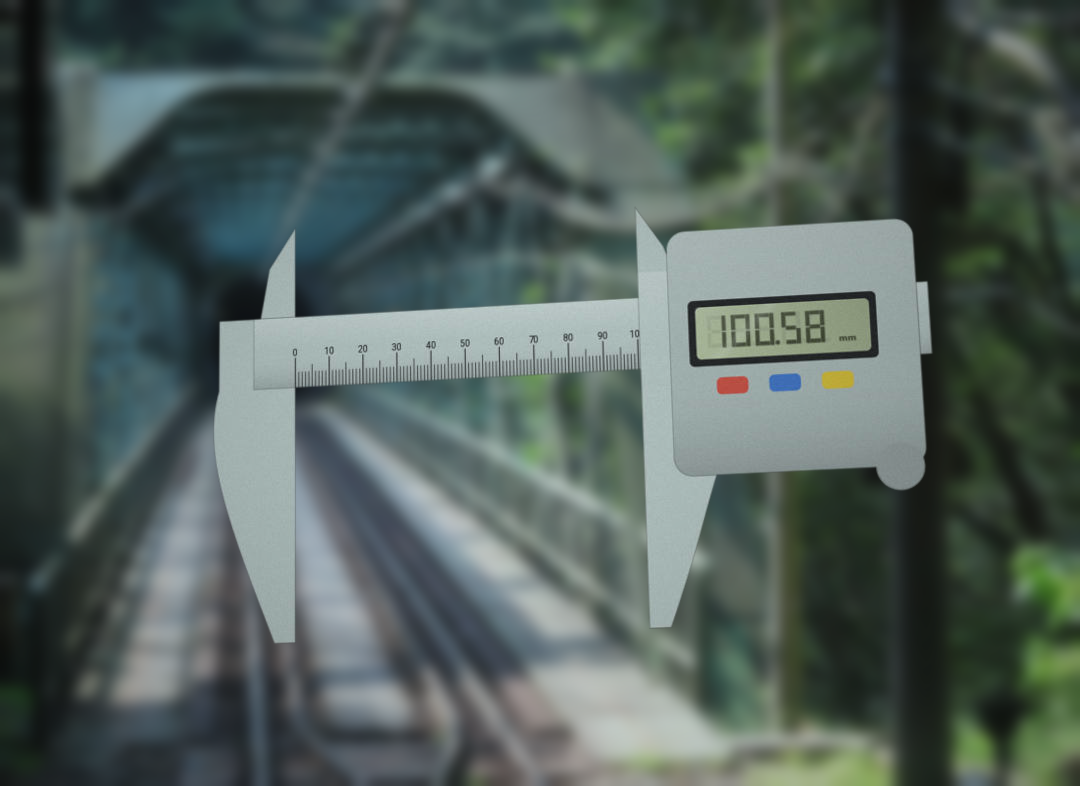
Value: 100.58
